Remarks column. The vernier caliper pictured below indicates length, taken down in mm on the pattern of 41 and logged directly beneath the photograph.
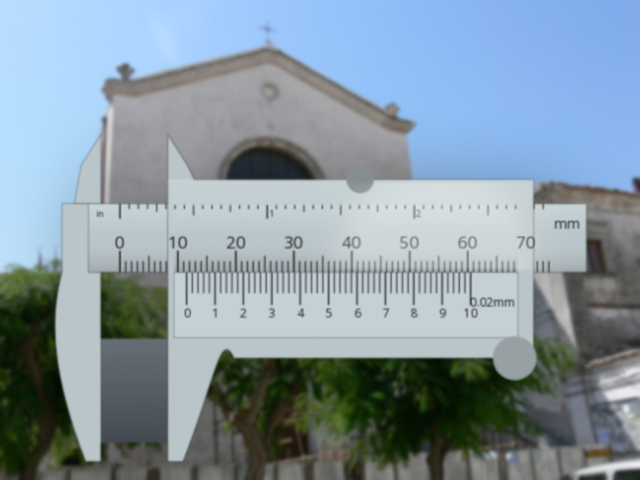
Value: 11.5
